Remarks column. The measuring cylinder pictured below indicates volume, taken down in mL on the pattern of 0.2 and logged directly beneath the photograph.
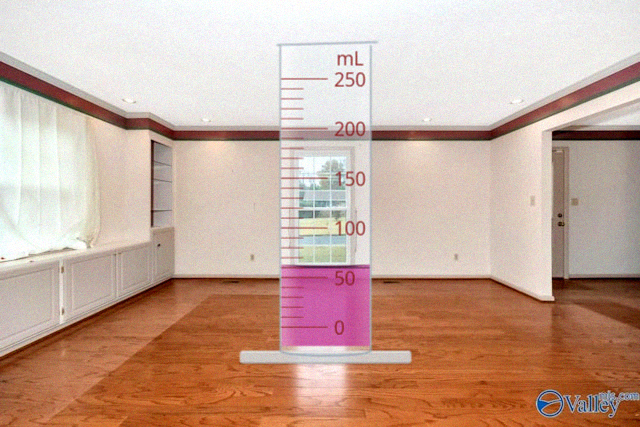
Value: 60
